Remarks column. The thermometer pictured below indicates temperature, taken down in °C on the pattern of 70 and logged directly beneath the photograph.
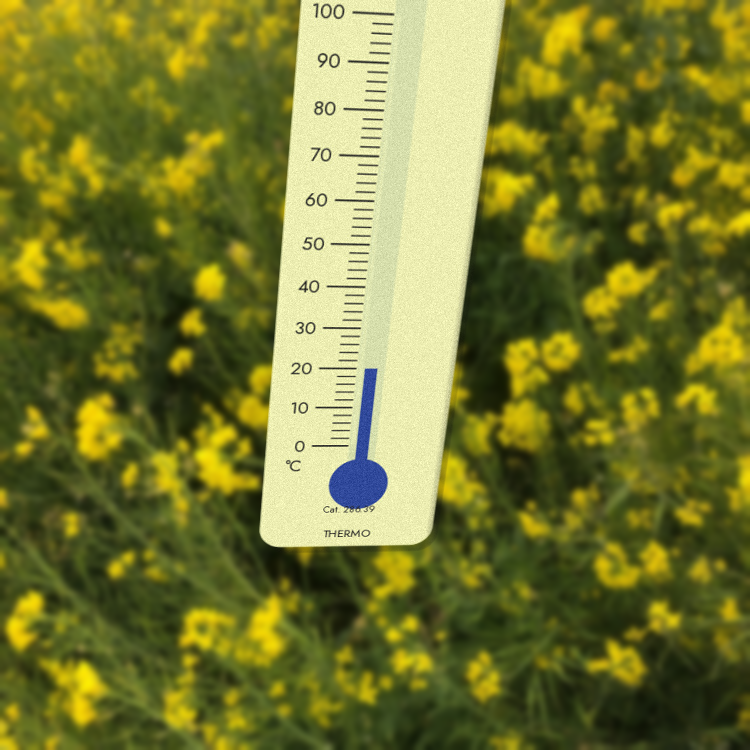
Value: 20
